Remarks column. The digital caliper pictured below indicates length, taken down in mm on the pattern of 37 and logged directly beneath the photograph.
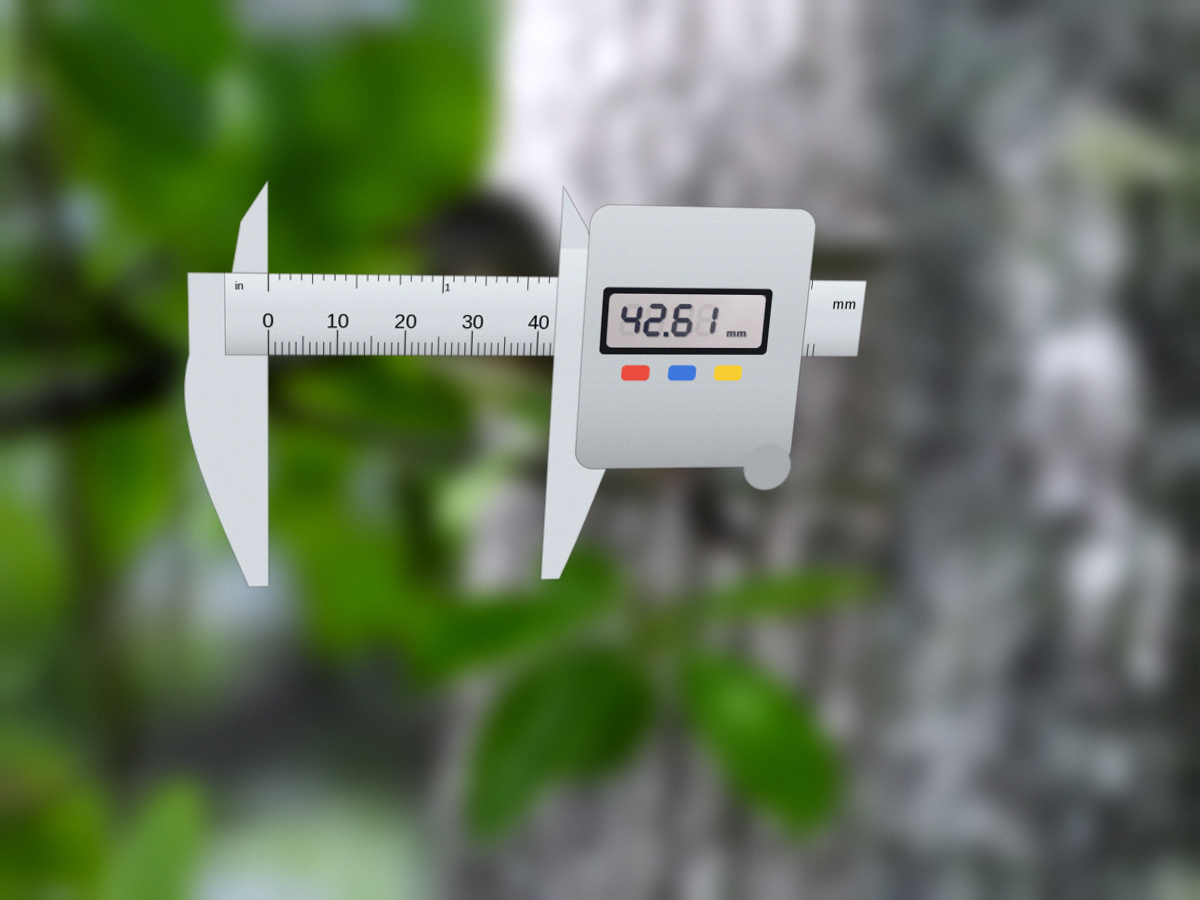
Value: 42.61
